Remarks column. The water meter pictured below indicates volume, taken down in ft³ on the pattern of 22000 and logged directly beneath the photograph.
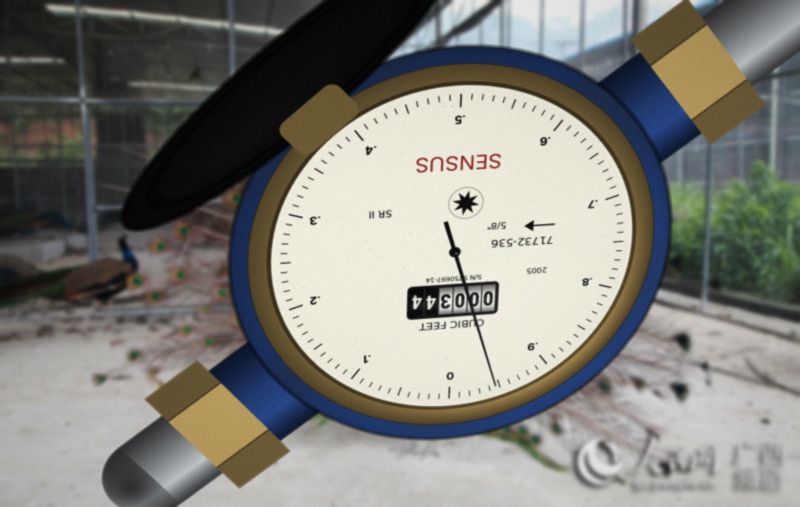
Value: 343.95
